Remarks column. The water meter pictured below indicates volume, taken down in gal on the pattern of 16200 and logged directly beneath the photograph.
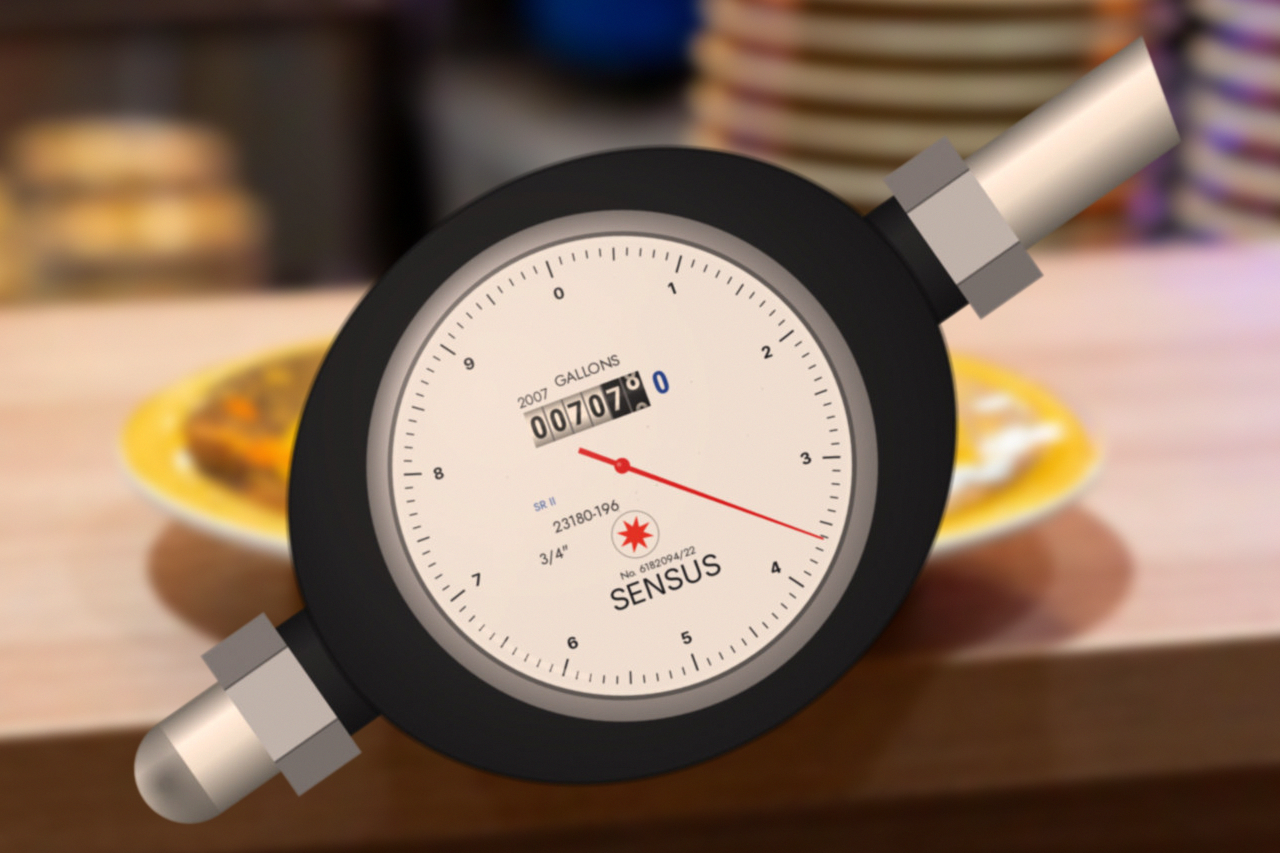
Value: 70783.6
